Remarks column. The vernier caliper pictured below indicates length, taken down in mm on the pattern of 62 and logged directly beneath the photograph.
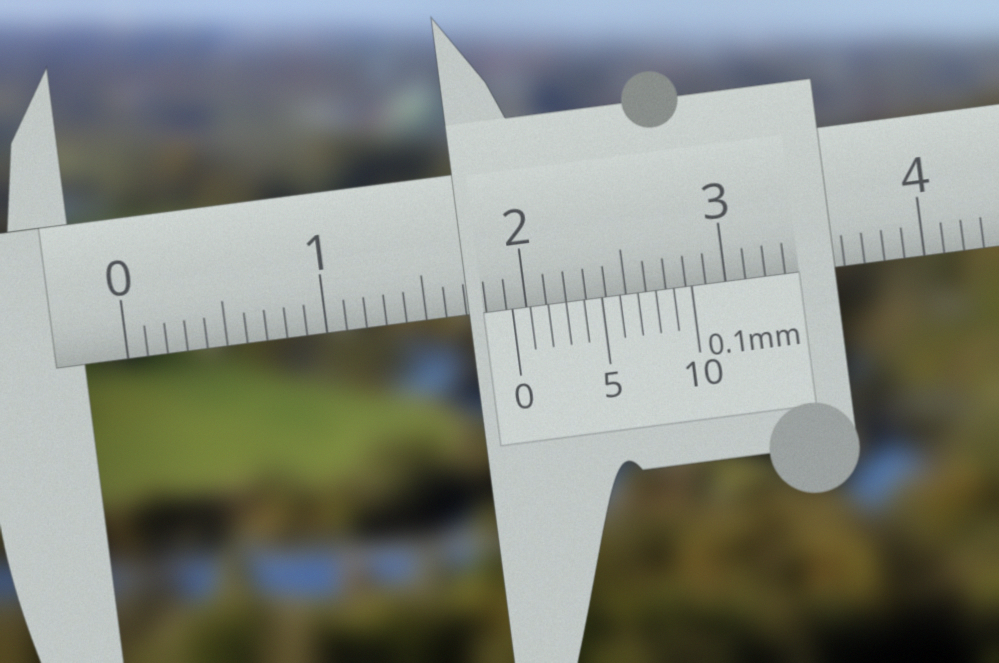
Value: 19.3
